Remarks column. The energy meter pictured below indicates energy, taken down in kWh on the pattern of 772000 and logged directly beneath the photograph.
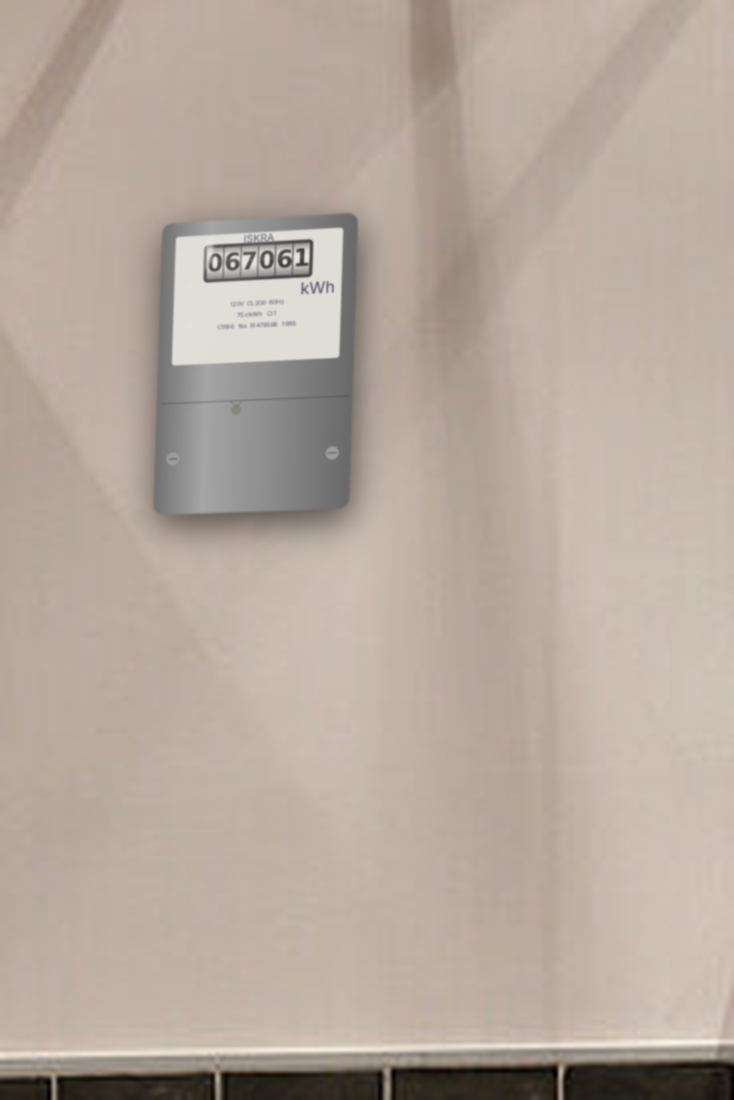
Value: 67061
